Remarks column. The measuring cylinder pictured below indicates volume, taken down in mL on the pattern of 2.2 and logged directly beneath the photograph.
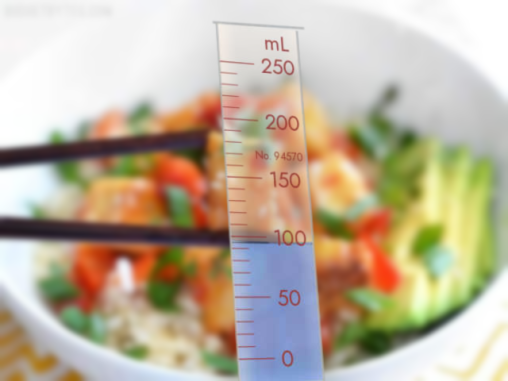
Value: 95
